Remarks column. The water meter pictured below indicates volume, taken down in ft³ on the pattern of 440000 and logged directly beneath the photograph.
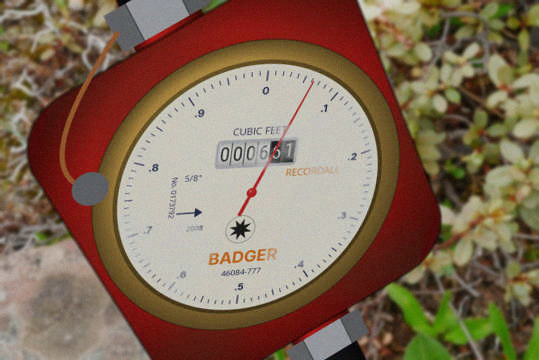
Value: 661.06
